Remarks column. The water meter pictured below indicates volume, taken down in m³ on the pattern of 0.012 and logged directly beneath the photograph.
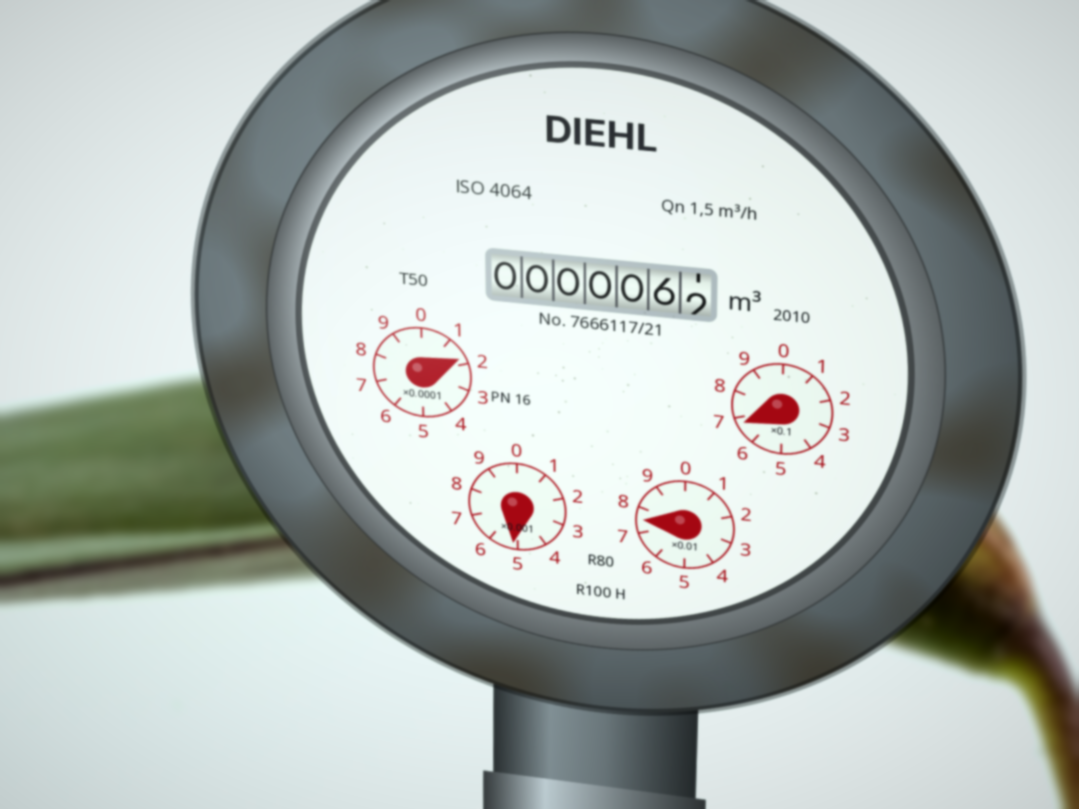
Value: 61.6751
